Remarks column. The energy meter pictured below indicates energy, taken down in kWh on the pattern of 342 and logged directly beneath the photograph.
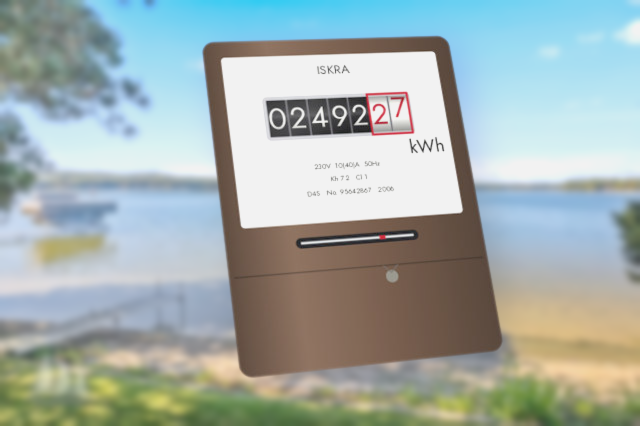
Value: 2492.27
